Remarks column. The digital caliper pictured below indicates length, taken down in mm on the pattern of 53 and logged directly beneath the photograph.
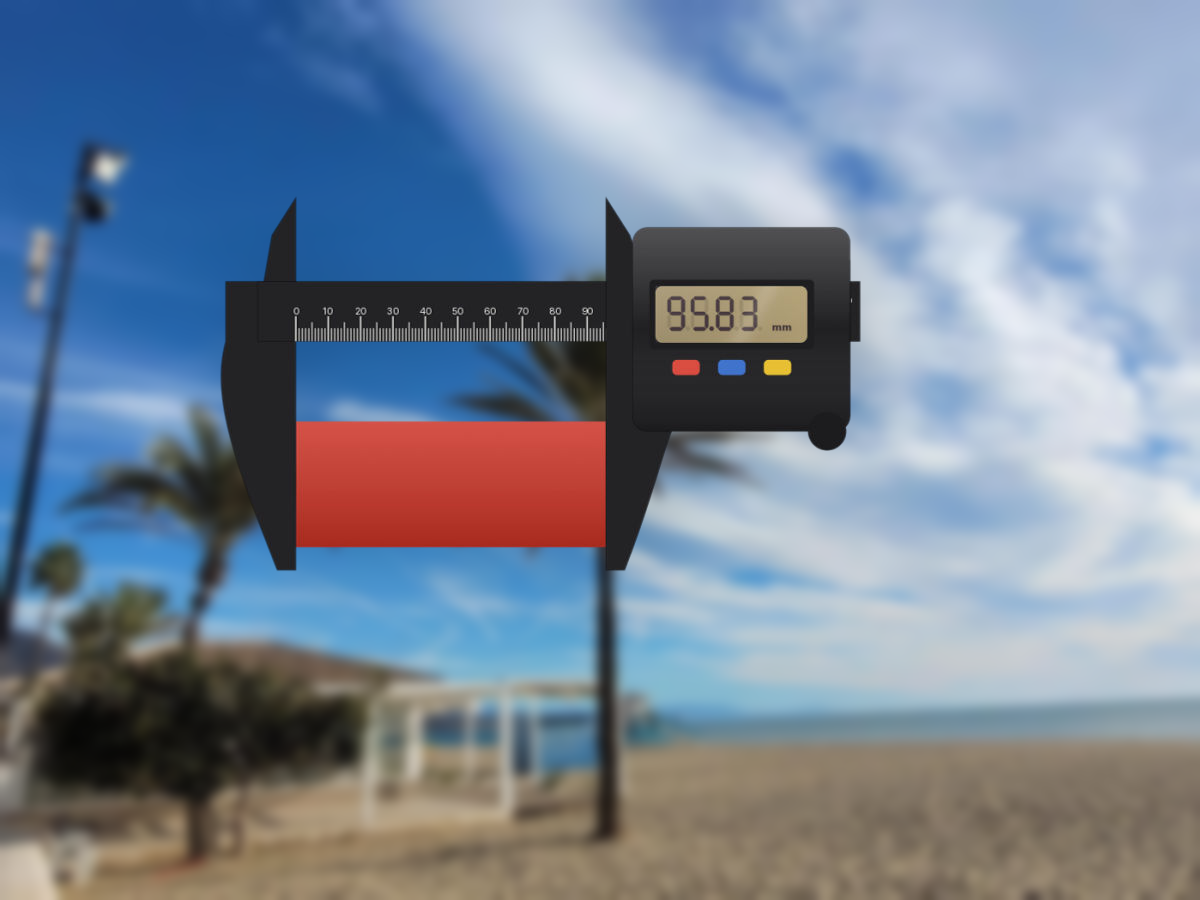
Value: 95.83
